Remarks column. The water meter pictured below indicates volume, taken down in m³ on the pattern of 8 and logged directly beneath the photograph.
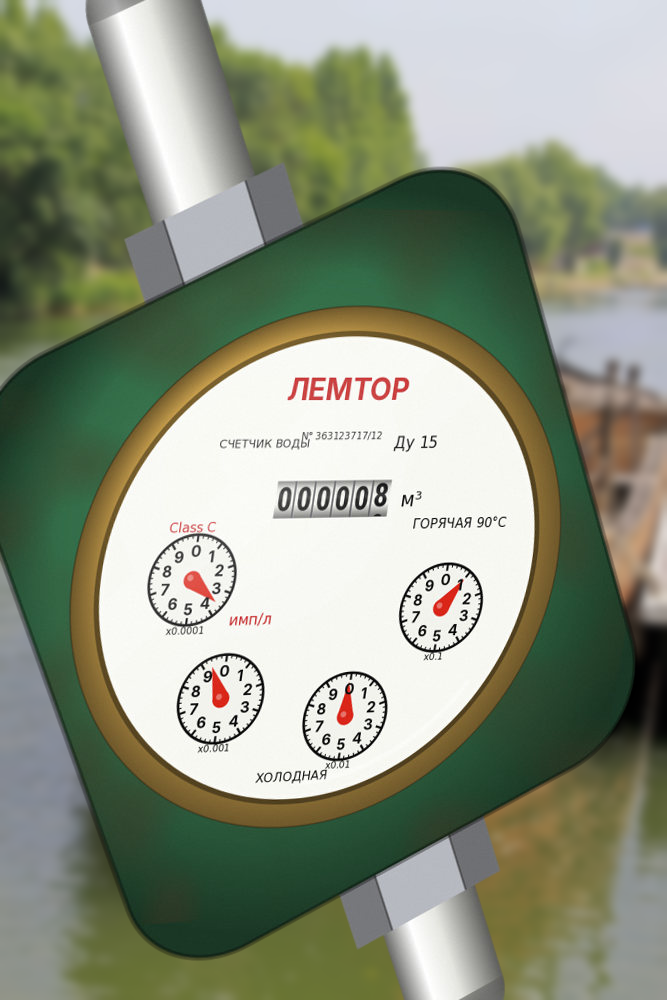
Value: 8.0993
